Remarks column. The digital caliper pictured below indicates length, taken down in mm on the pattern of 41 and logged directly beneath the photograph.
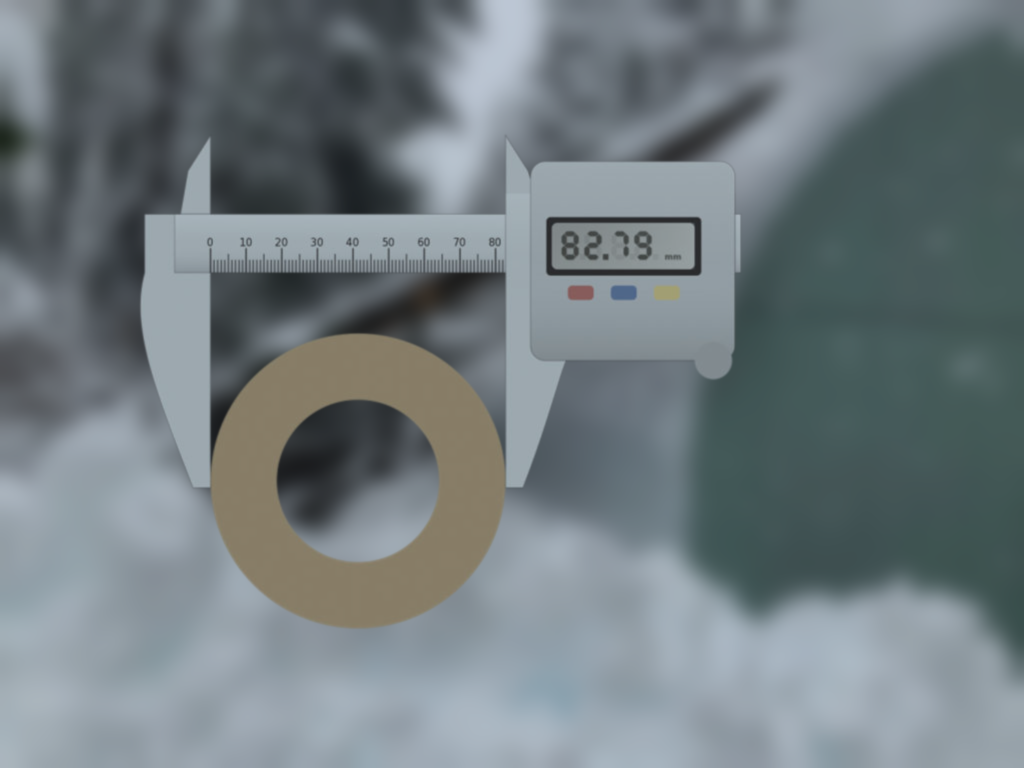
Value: 82.79
